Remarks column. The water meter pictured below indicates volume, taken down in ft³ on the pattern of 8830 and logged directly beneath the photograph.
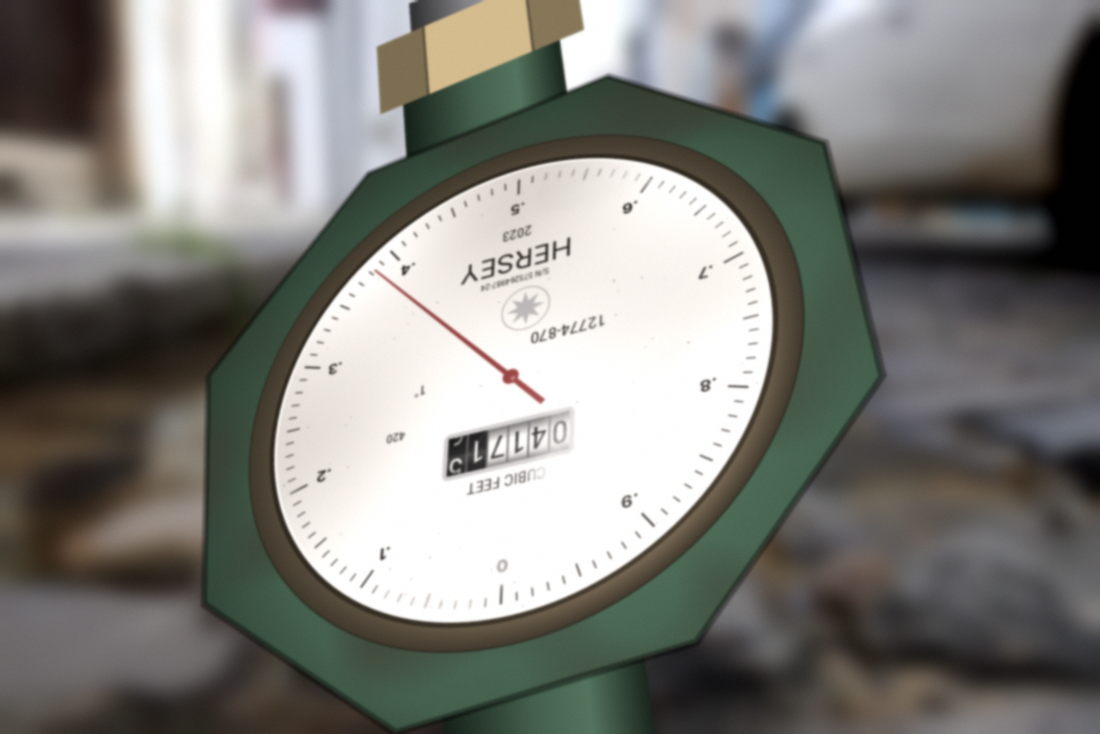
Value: 41715.38
